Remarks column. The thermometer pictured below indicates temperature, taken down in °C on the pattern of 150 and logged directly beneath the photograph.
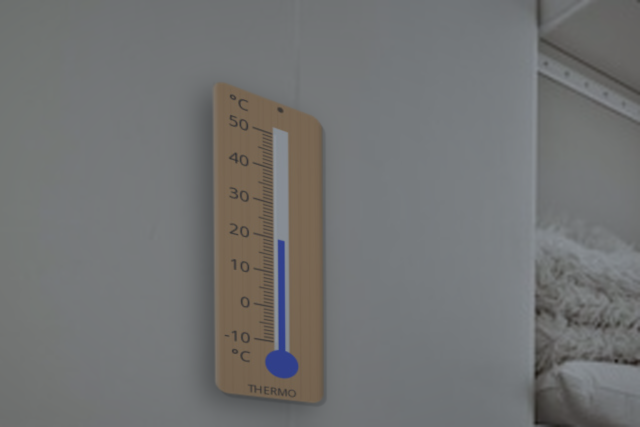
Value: 20
